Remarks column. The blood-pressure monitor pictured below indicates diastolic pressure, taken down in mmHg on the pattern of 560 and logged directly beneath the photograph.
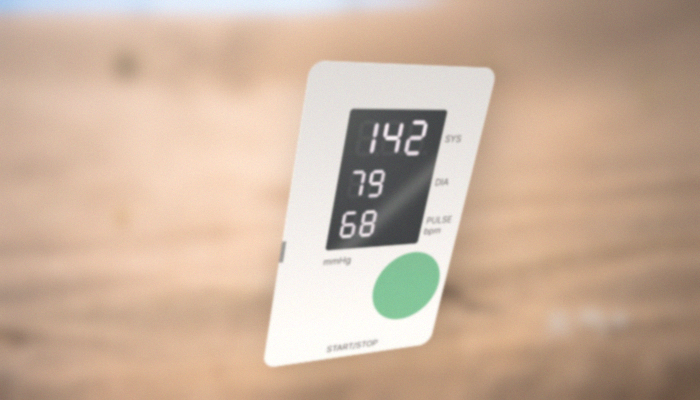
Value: 79
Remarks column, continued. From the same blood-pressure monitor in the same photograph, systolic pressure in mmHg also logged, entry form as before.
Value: 142
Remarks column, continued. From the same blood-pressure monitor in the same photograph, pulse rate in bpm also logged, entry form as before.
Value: 68
